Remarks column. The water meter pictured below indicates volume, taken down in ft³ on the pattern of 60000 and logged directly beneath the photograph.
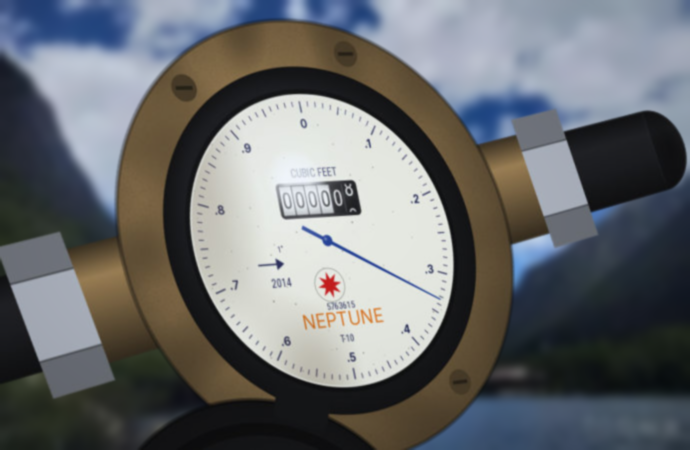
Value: 8.33
